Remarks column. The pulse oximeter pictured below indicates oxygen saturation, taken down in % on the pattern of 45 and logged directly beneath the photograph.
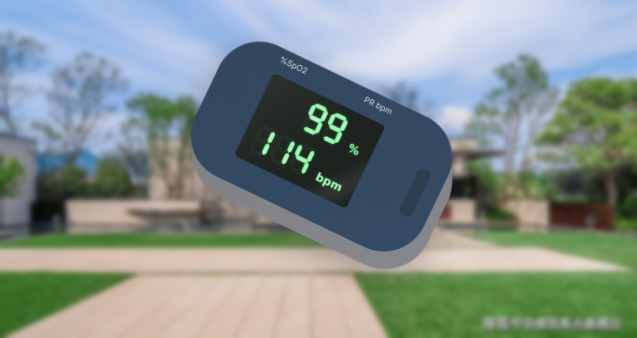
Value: 99
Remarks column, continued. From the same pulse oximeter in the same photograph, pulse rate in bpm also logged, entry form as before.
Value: 114
